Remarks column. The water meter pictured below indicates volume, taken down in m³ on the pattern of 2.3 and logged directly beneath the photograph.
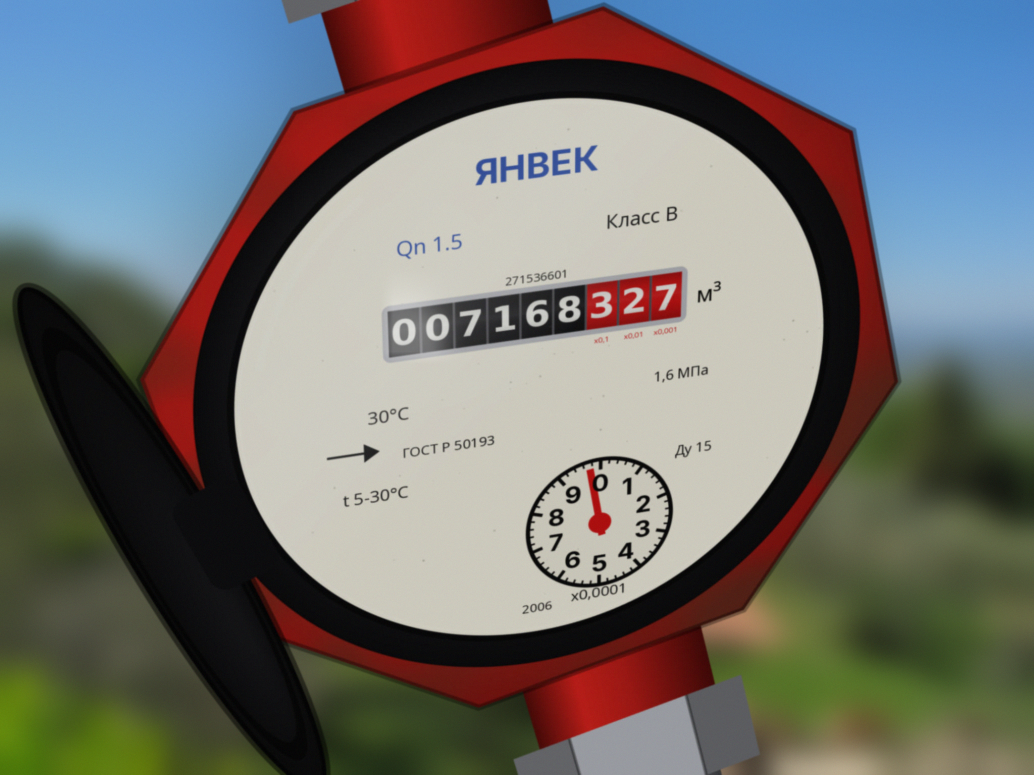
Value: 7168.3269
